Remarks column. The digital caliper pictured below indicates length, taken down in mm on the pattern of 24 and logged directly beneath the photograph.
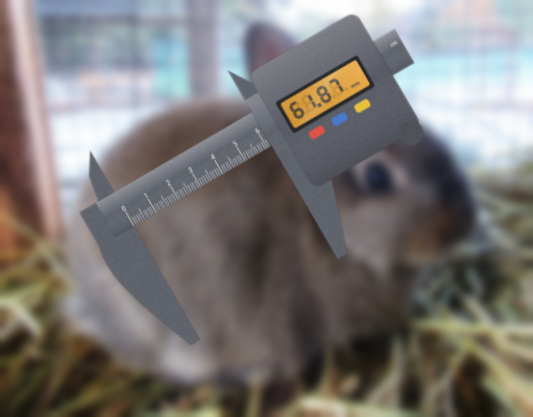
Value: 61.87
